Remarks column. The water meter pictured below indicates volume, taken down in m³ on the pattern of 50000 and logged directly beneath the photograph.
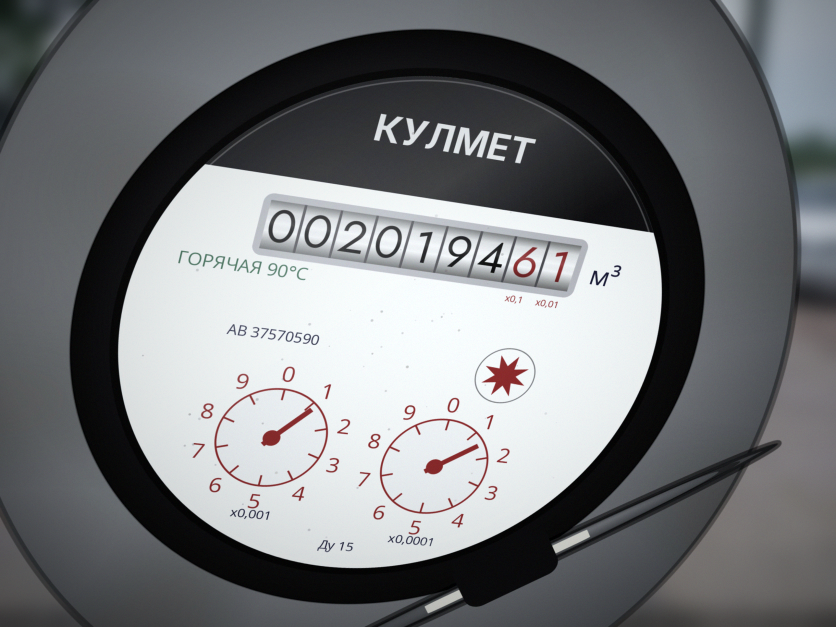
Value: 20194.6111
